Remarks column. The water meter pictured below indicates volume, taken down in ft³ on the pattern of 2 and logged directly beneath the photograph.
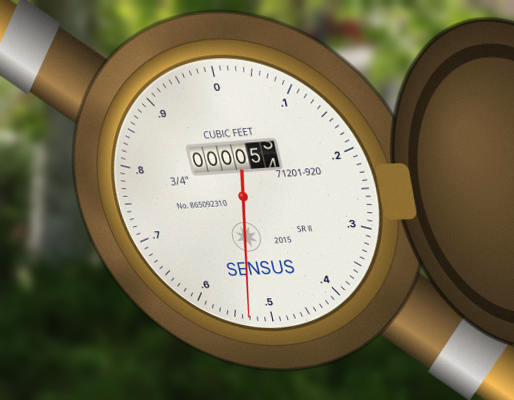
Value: 53.53
